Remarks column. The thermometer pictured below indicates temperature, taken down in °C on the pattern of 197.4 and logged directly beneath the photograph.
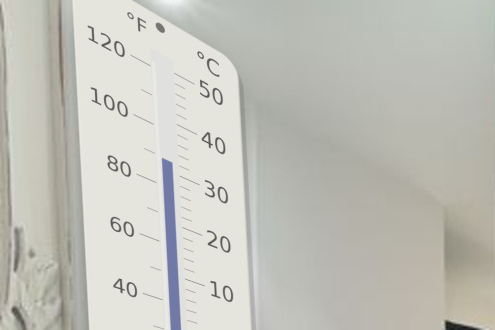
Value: 32
